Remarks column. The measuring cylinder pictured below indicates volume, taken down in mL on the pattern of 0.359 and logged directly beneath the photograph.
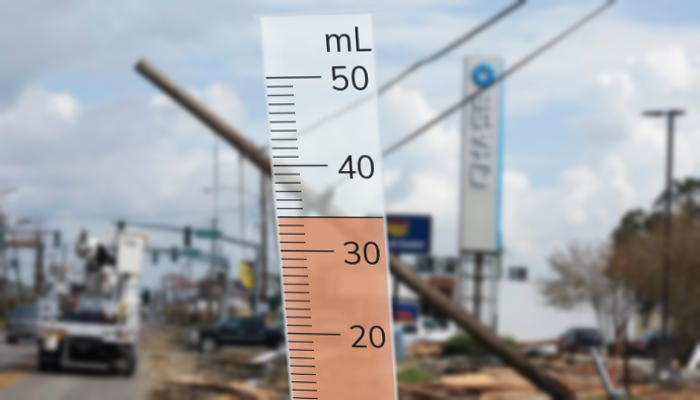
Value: 34
